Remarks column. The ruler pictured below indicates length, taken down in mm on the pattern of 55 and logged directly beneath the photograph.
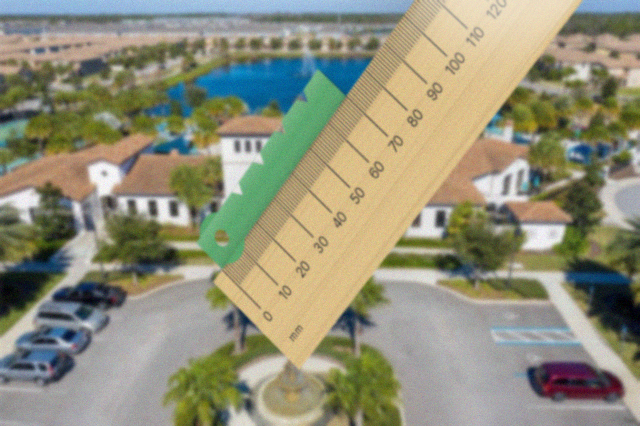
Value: 70
